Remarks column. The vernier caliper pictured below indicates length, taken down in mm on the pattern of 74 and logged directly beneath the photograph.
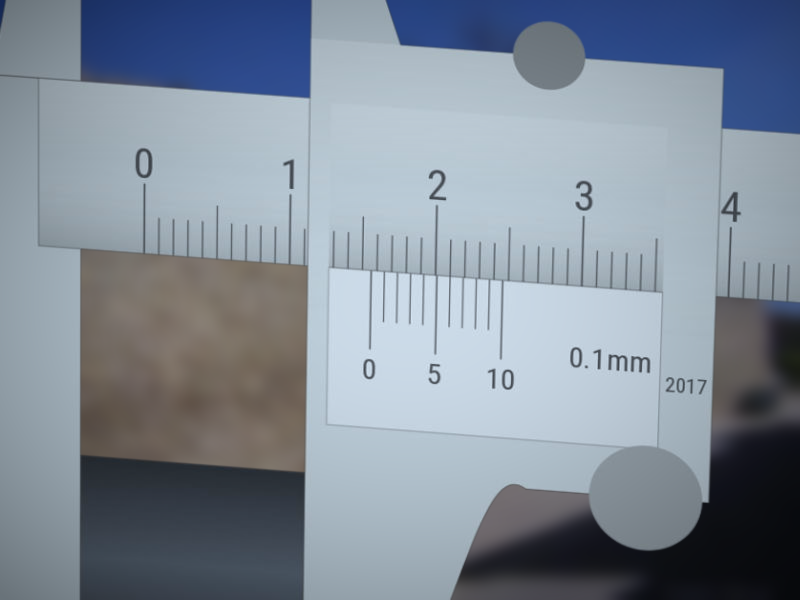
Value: 15.6
